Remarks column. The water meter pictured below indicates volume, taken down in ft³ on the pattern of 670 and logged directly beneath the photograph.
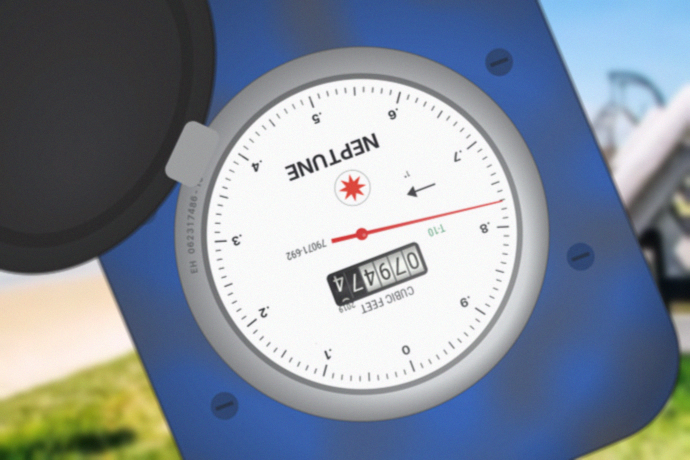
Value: 79473.77
